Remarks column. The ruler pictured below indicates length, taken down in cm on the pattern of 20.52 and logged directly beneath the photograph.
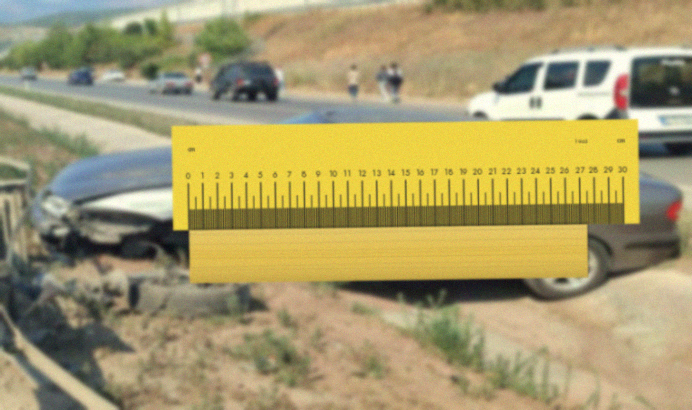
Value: 27.5
